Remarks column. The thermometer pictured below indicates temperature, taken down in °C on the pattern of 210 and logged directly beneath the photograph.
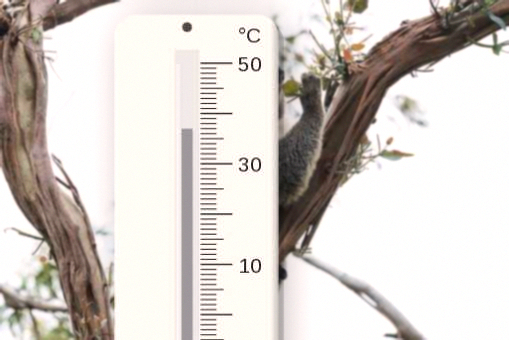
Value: 37
